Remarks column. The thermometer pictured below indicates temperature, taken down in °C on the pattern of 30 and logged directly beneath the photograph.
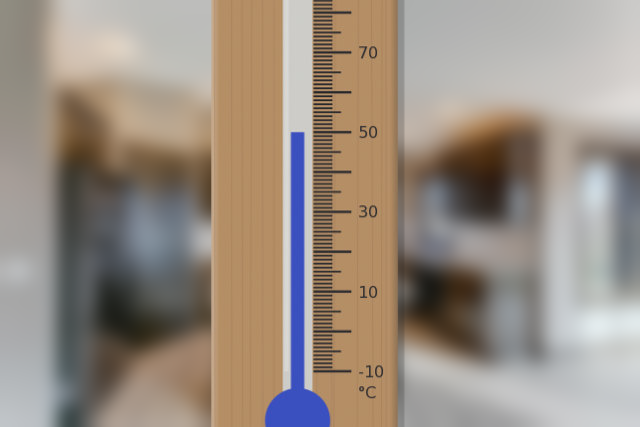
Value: 50
